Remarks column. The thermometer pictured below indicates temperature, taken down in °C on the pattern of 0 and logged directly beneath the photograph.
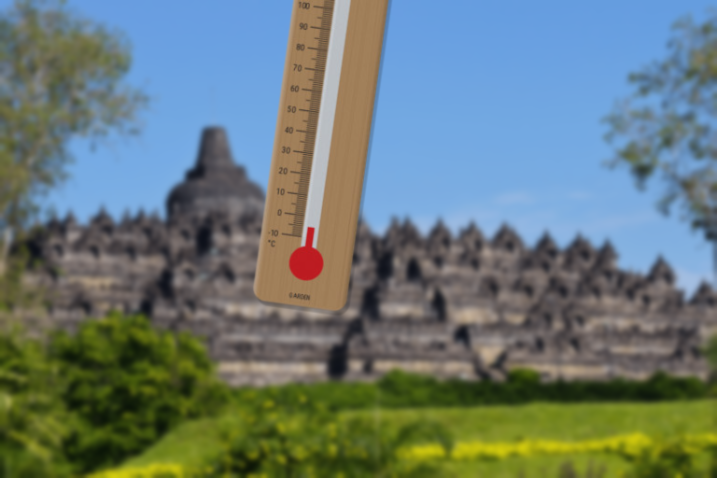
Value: -5
